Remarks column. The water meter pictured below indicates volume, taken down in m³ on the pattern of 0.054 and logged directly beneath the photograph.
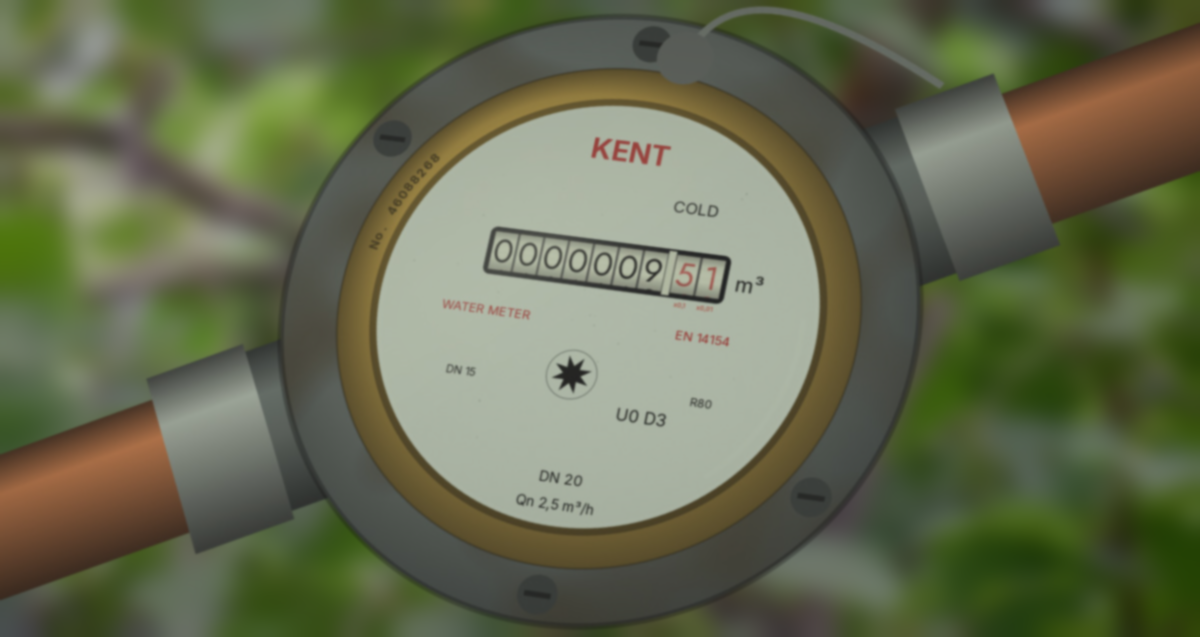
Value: 9.51
